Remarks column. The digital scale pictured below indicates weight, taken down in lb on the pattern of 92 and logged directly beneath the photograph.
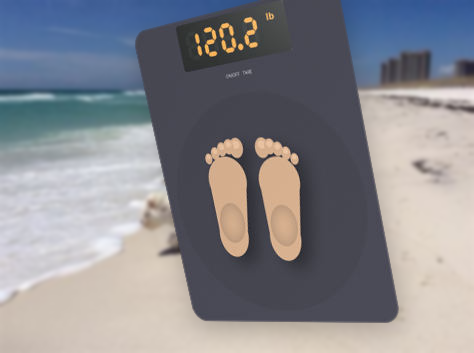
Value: 120.2
